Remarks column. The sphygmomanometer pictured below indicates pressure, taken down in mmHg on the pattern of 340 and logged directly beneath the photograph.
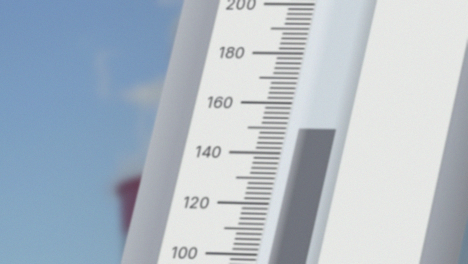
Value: 150
